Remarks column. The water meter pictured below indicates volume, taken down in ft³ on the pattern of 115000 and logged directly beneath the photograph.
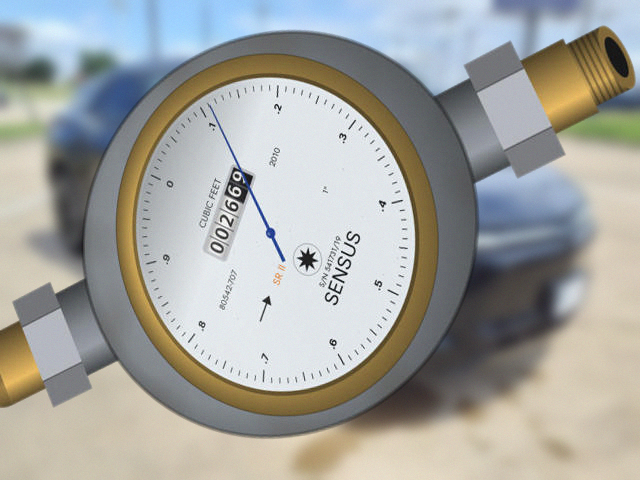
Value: 2669.11
